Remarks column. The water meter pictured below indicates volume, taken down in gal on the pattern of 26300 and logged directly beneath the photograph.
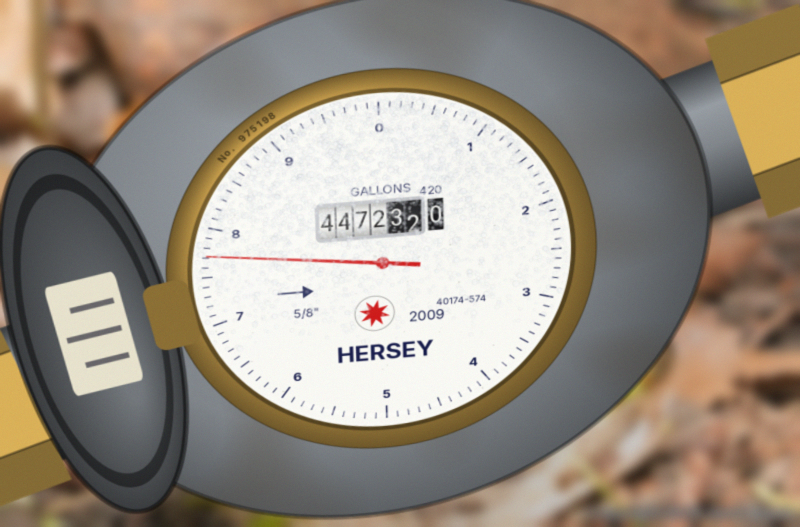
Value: 4472317.7
